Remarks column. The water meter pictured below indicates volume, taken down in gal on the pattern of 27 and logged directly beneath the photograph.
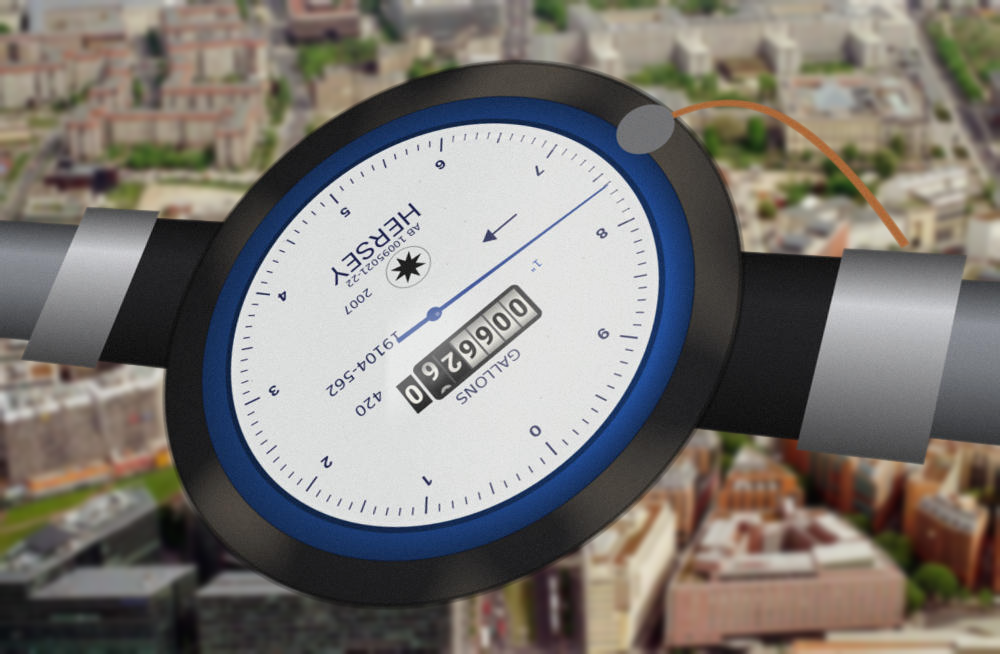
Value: 66257.6
